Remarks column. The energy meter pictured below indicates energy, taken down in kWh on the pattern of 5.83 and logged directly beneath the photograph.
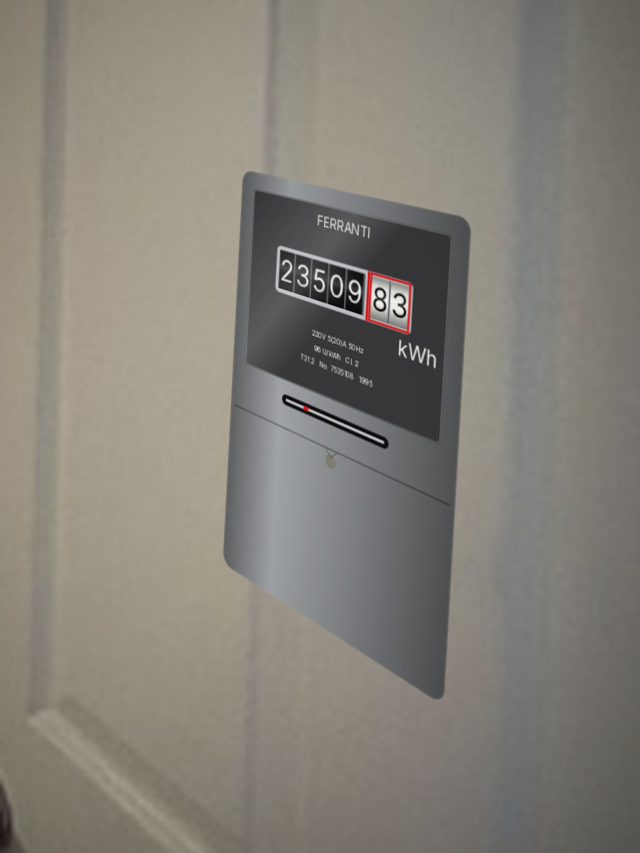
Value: 23509.83
